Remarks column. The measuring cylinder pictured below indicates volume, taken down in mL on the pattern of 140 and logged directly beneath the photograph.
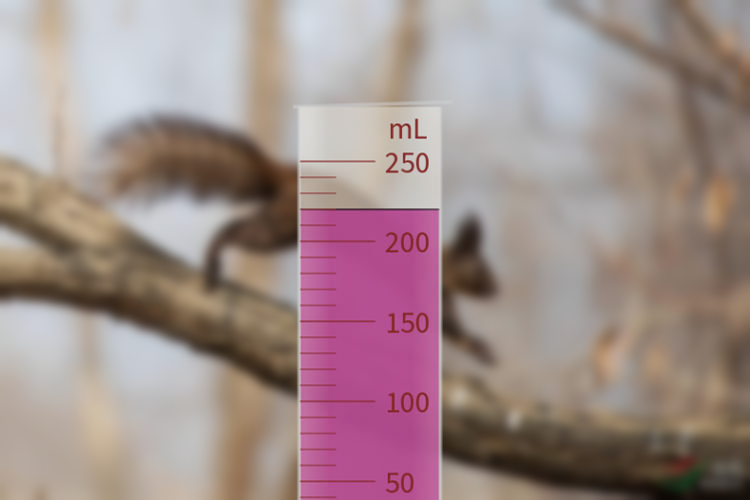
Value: 220
